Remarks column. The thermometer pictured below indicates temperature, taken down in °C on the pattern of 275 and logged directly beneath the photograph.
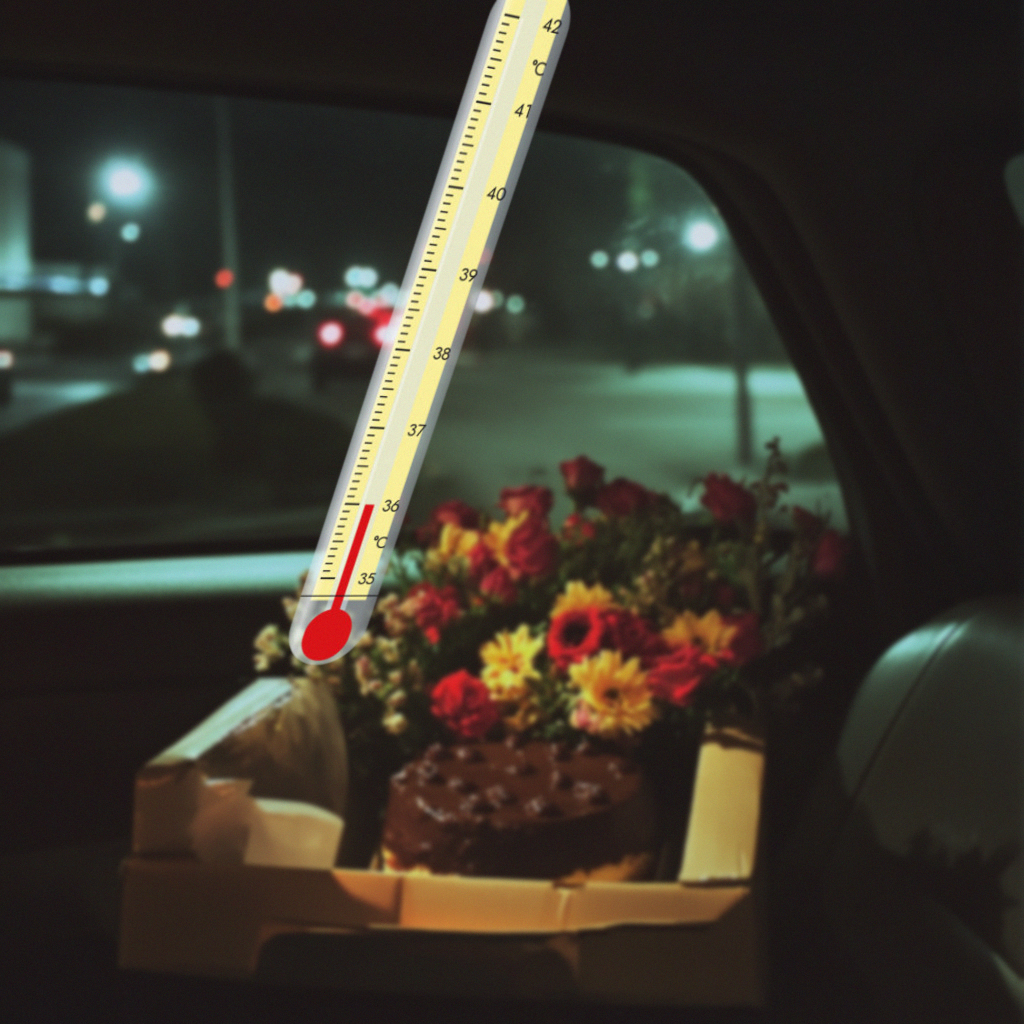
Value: 36
